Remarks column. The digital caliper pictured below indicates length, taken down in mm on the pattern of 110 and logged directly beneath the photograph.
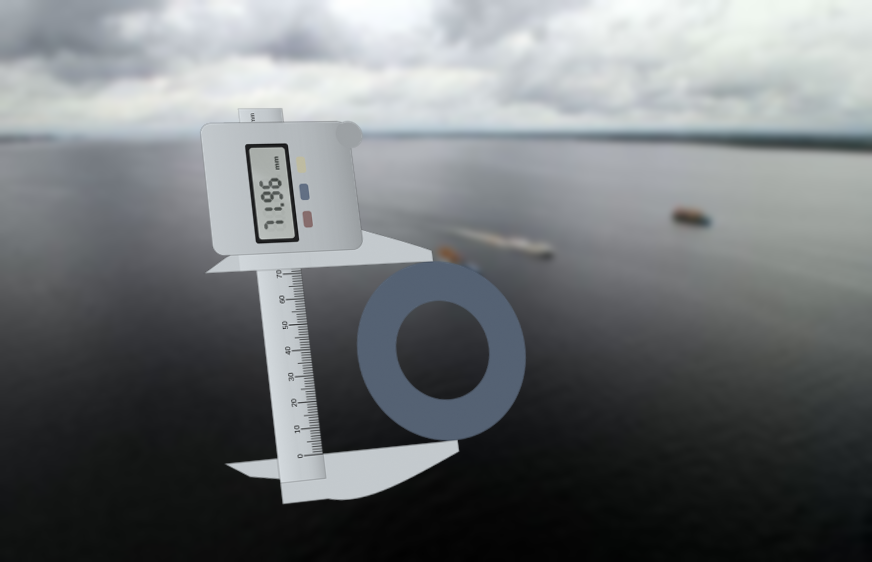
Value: 71.96
